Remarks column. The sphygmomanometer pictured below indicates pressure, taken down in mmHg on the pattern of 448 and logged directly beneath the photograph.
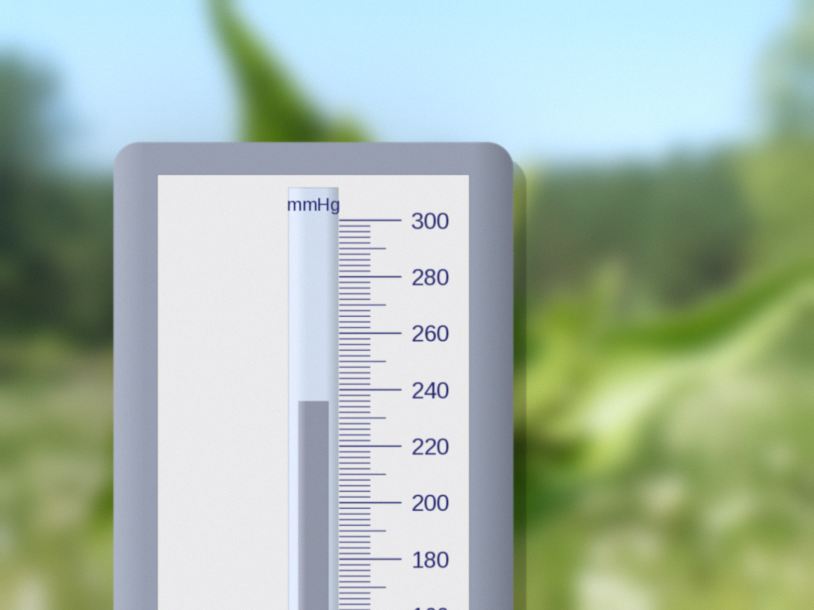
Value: 236
